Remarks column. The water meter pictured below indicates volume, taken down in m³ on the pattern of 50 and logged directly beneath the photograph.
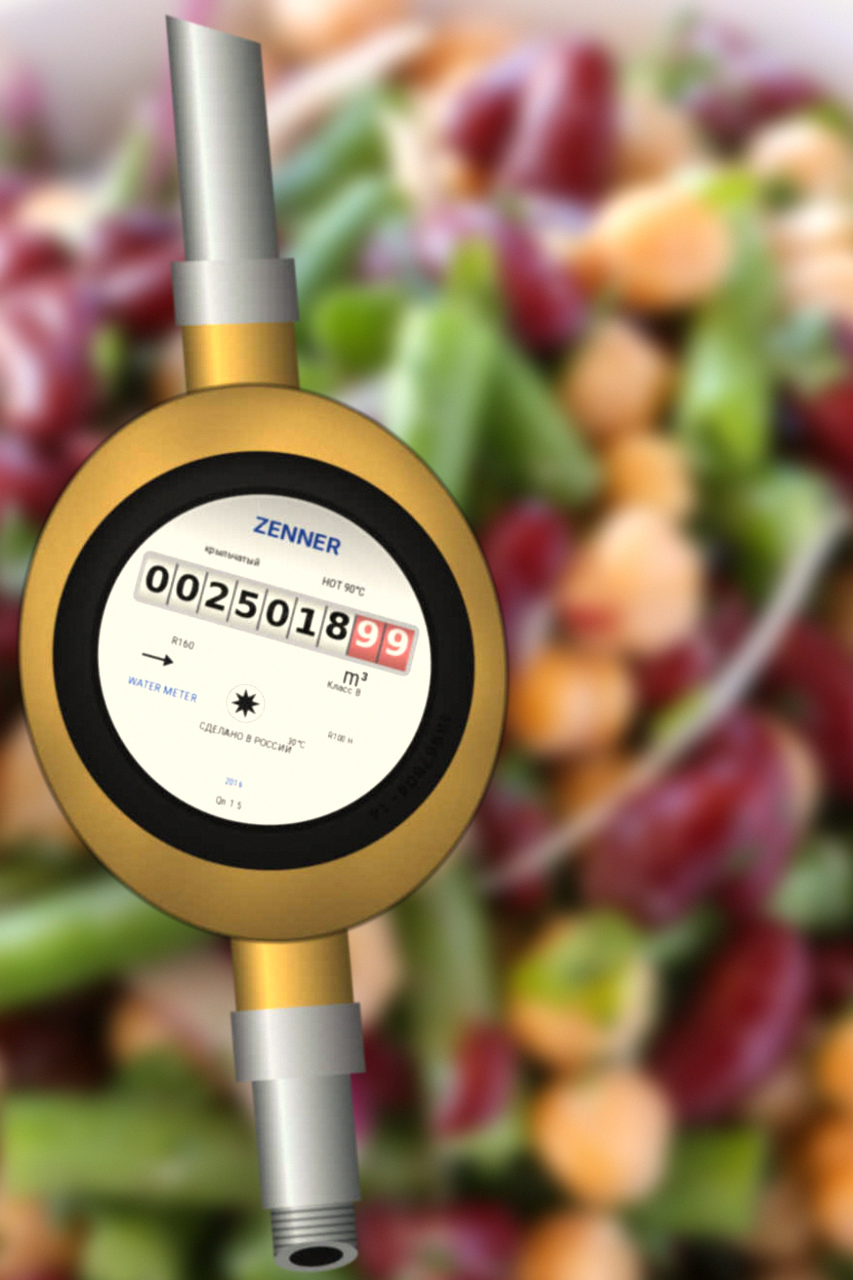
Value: 25018.99
